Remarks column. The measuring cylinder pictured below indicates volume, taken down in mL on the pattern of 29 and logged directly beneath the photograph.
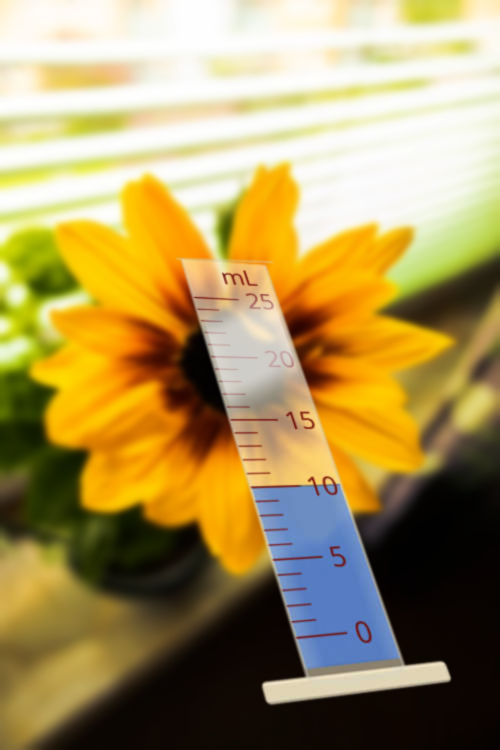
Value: 10
